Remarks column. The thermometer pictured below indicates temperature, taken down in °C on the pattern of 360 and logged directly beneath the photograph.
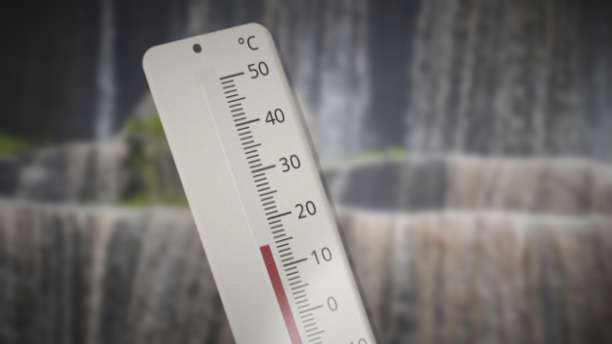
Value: 15
